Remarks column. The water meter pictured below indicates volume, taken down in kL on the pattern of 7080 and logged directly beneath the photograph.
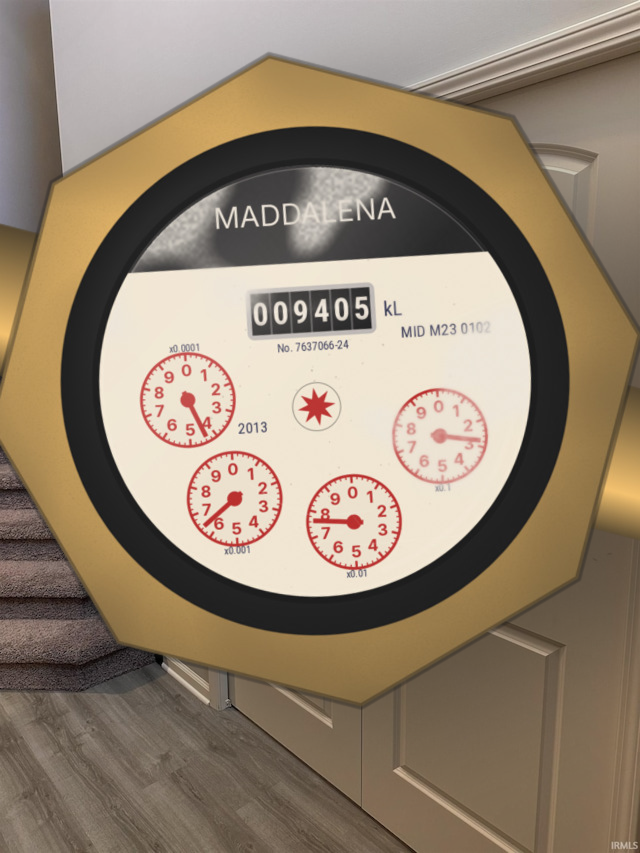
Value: 9405.2764
